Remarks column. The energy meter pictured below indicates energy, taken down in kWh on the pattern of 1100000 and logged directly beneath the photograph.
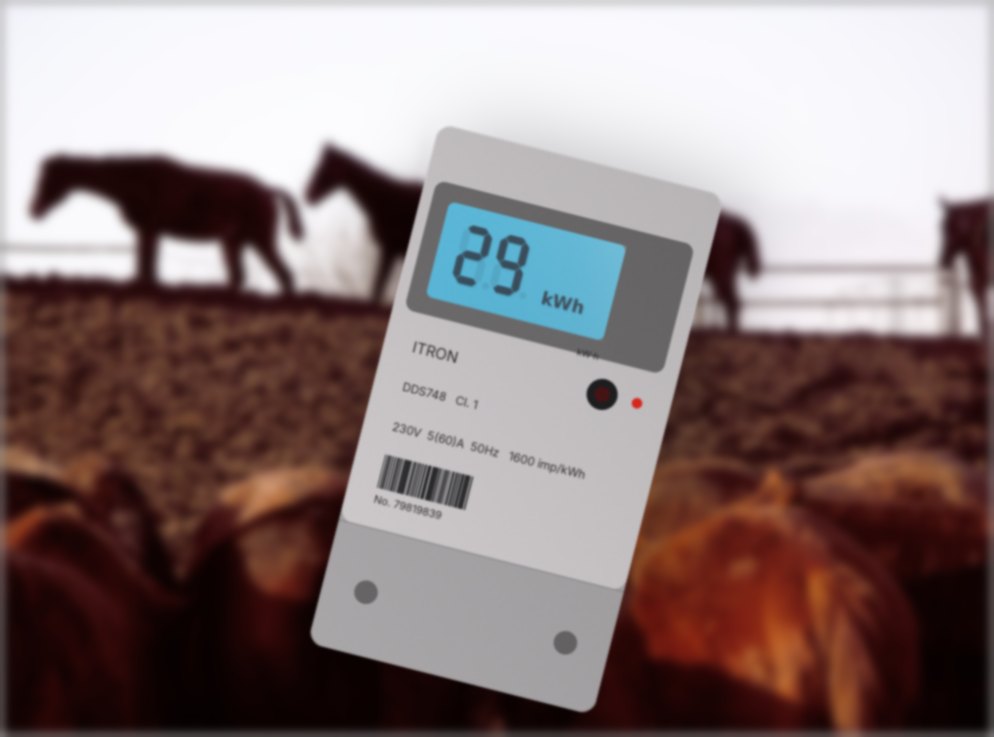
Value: 29
